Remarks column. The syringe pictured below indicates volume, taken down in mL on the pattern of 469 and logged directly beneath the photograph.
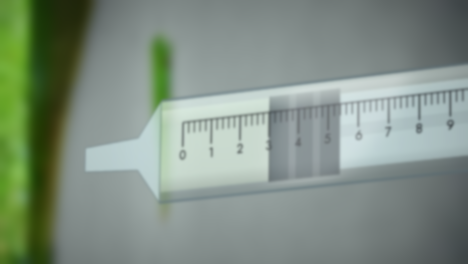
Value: 3
